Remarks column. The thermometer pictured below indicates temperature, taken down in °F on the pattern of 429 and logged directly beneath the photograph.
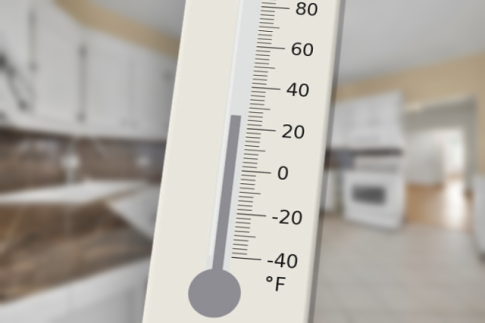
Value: 26
